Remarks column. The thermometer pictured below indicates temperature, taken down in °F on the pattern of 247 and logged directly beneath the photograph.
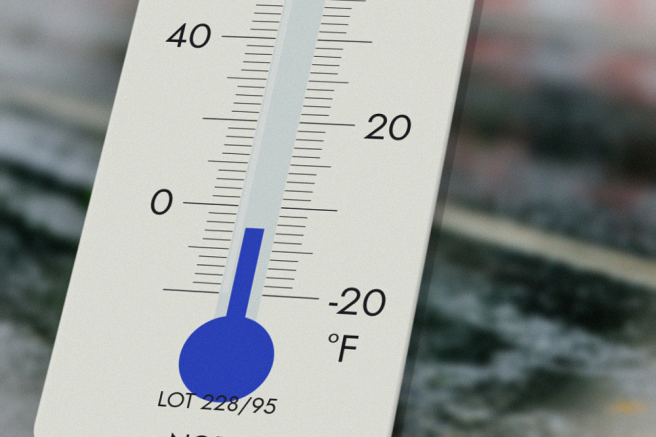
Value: -5
